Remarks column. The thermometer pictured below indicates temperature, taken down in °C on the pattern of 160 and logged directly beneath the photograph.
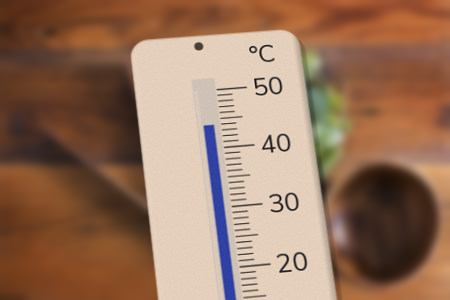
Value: 44
